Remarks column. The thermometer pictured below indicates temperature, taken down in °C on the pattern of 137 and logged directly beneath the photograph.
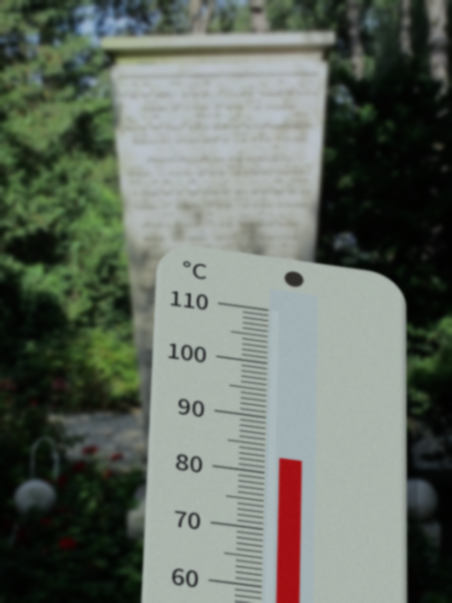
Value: 83
